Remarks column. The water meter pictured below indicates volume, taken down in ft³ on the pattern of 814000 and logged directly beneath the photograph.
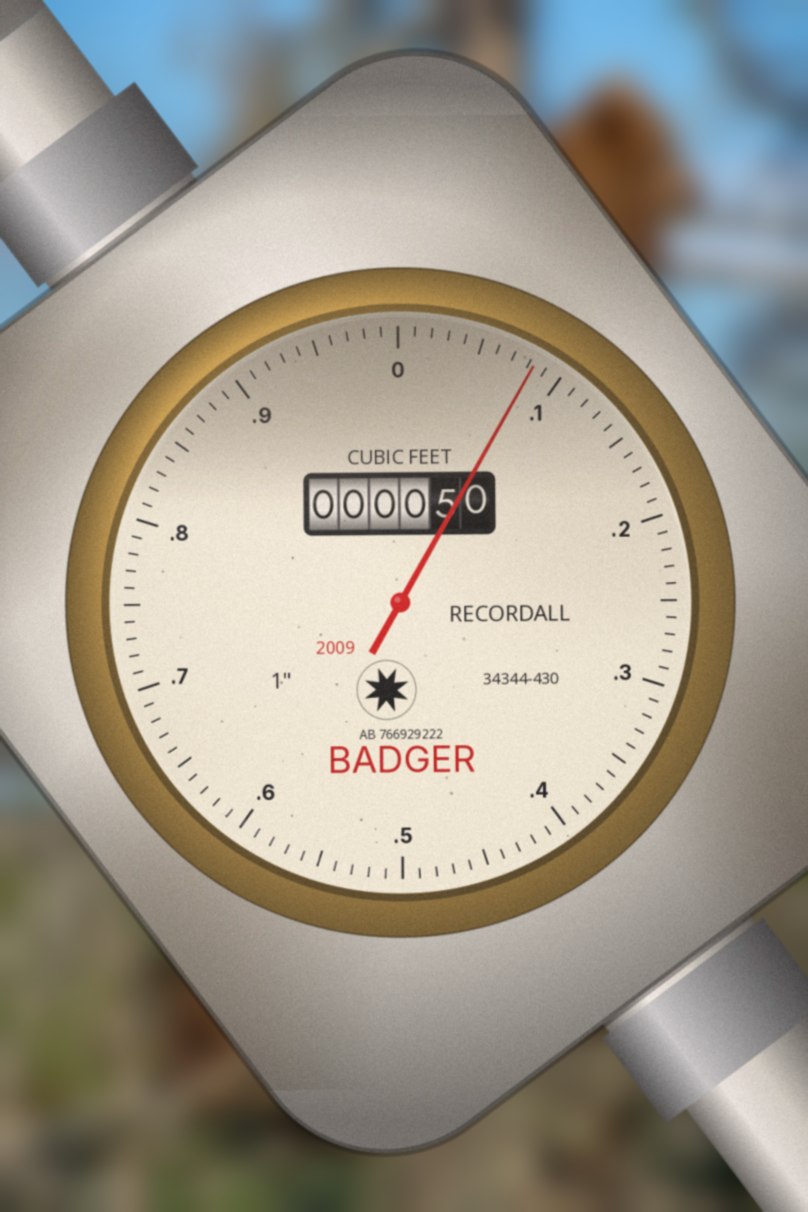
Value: 50.08
